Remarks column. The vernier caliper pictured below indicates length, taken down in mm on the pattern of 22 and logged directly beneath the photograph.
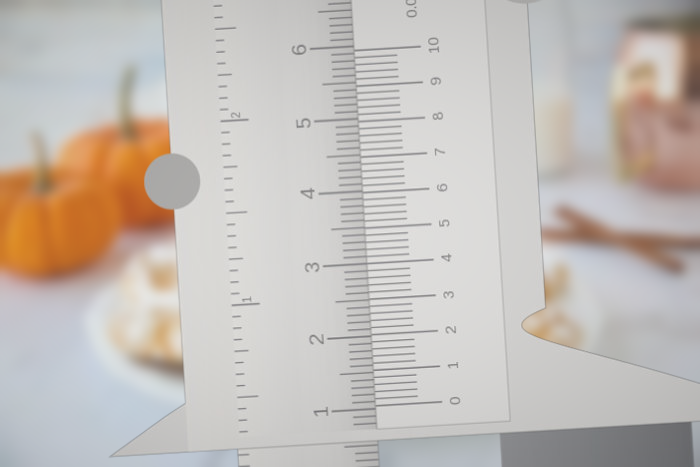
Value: 10.4
